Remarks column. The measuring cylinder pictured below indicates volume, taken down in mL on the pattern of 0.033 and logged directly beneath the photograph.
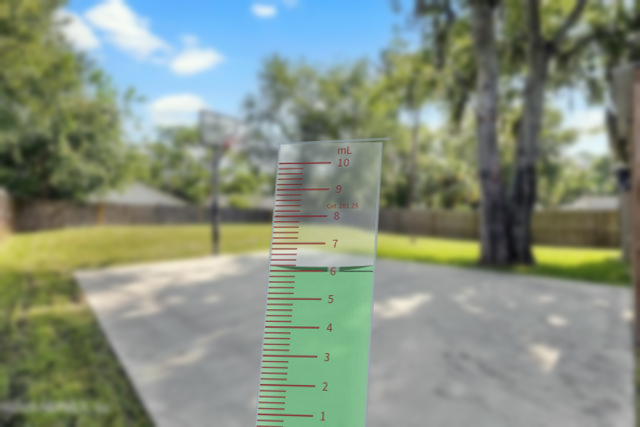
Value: 6
